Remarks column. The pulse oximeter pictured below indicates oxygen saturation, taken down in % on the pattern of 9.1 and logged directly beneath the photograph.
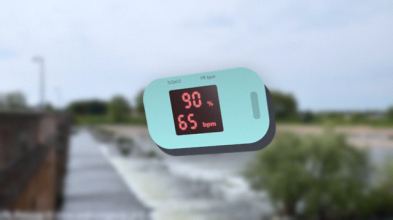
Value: 90
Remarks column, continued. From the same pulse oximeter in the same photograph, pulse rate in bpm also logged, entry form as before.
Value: 65
